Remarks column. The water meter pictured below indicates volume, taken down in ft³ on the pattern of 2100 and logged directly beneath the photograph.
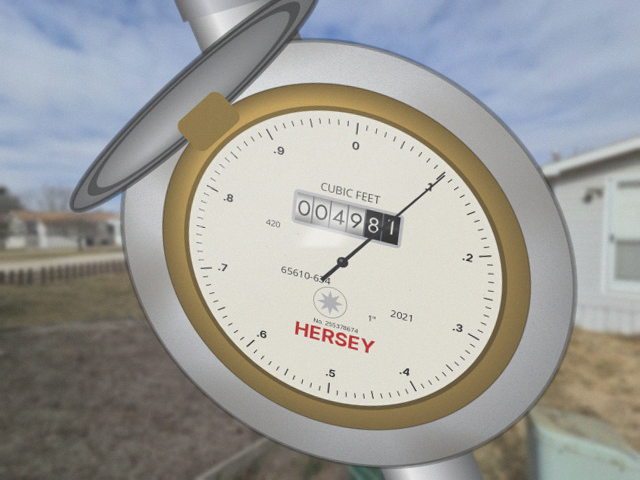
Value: 4981.10
